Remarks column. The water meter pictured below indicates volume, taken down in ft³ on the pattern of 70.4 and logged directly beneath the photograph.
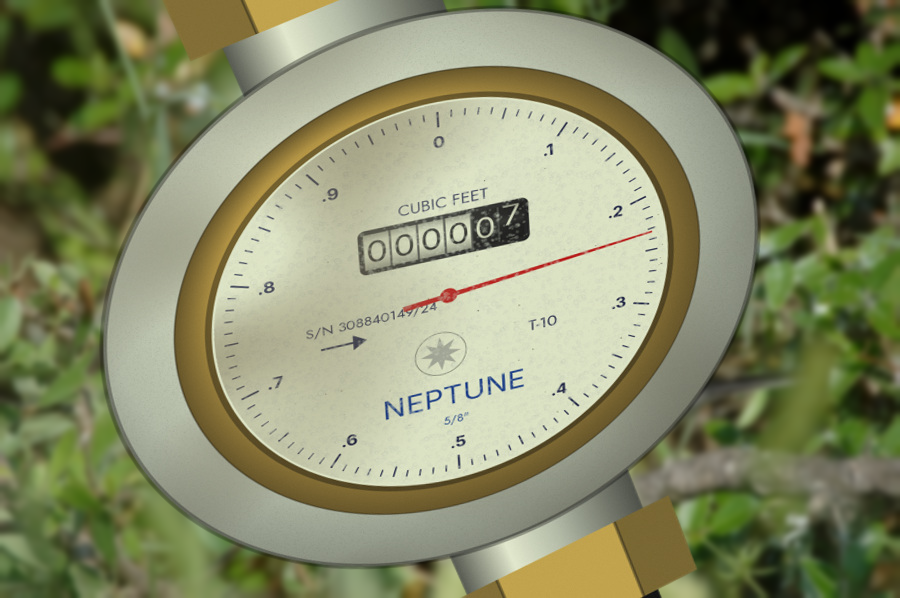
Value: 7.23
